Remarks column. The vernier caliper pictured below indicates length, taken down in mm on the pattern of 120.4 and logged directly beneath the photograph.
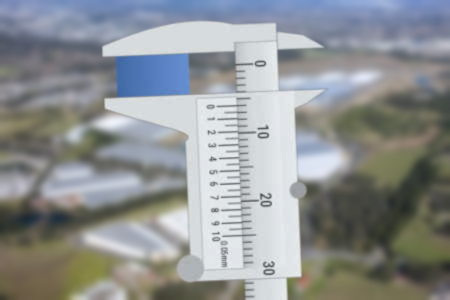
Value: 6.0
